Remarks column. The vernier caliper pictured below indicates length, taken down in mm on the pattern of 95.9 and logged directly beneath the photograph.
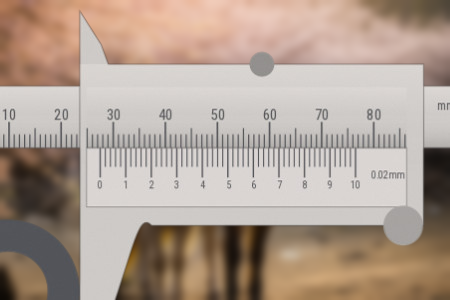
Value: 27.5
